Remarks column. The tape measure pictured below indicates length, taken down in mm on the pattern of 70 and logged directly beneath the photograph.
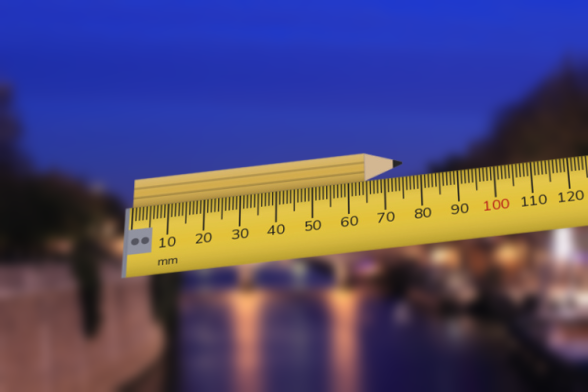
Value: 75
